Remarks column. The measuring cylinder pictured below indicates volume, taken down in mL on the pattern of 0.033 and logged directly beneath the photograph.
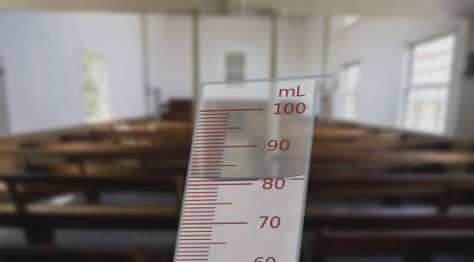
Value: 81
